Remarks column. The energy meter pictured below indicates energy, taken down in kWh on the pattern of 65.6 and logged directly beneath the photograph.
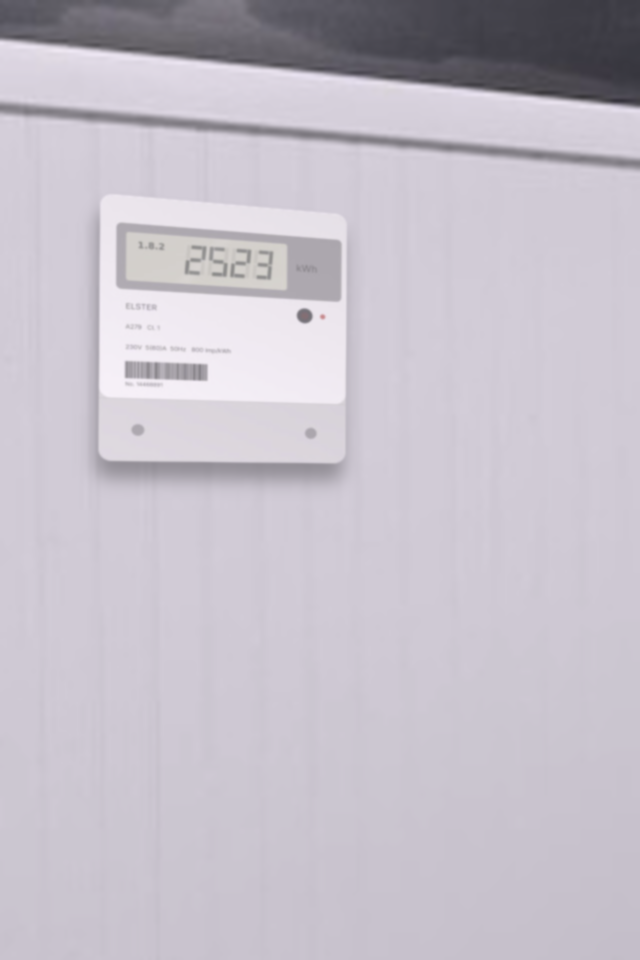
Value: 2523
